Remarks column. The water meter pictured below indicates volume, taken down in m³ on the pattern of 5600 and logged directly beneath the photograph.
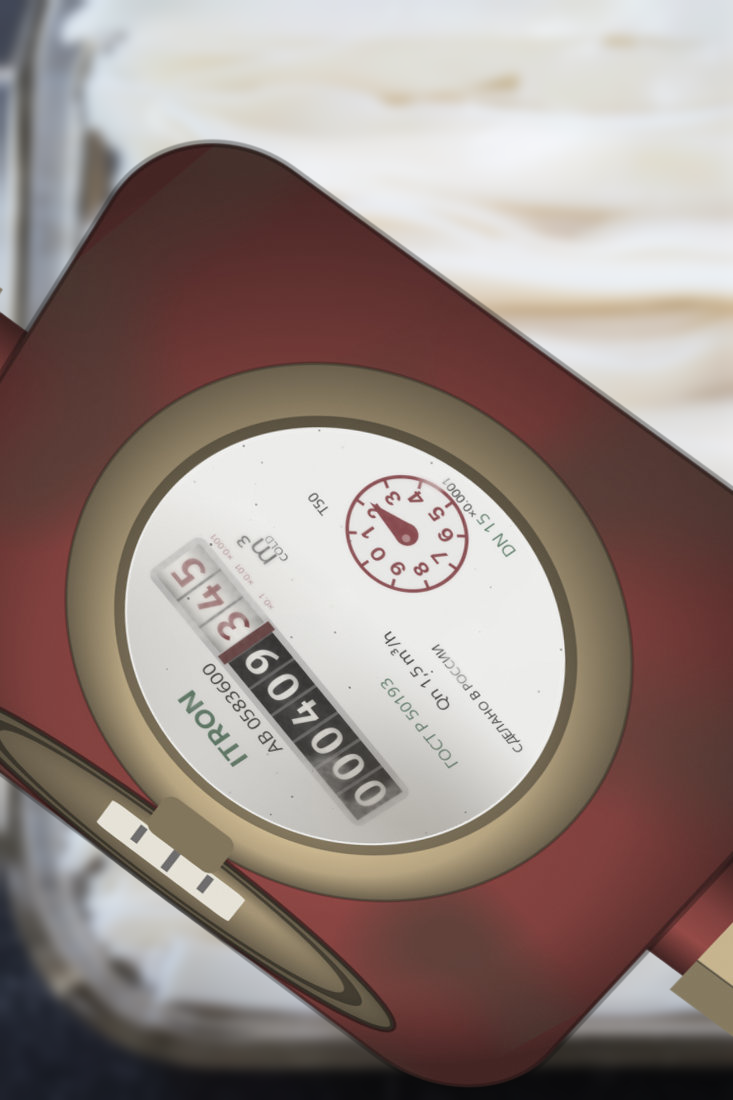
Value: 409.3452
